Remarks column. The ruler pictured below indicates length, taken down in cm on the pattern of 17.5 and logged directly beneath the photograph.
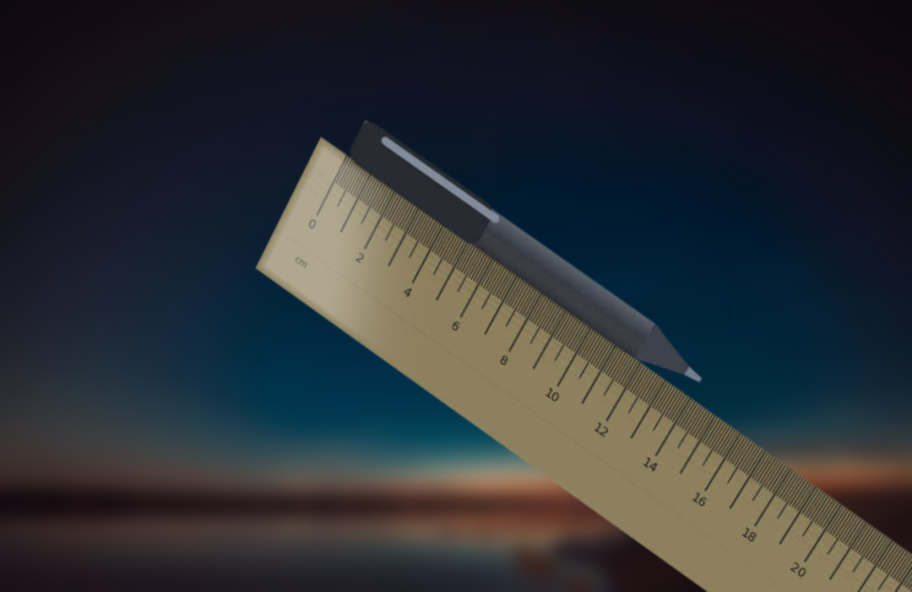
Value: 14
